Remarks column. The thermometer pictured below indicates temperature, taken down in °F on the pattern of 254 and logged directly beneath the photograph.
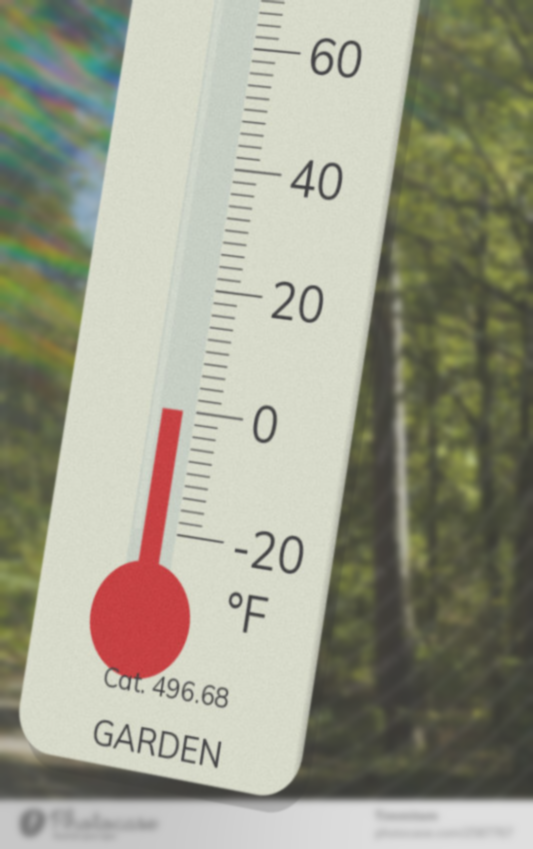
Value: 0
